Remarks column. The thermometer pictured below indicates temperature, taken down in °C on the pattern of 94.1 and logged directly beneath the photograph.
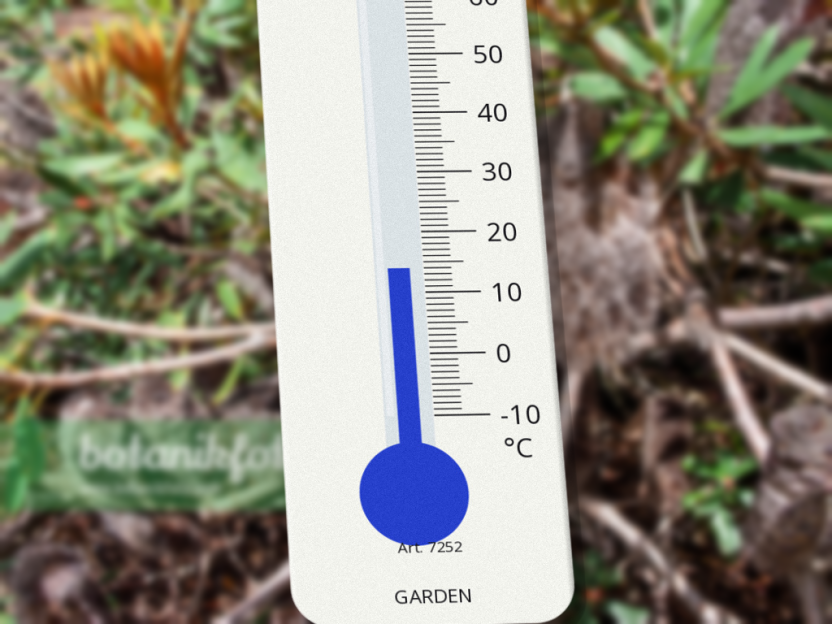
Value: 14
